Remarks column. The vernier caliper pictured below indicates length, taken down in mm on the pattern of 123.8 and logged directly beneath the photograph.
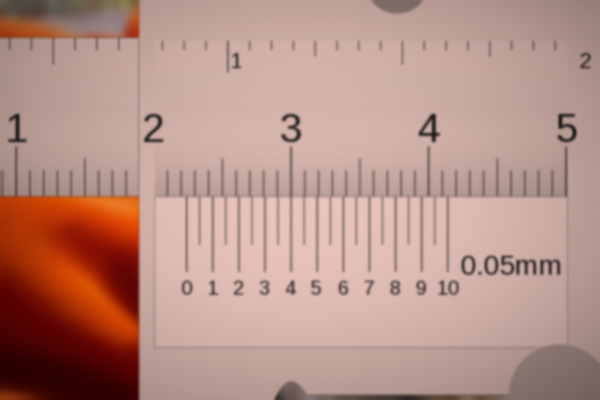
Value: 22.4
